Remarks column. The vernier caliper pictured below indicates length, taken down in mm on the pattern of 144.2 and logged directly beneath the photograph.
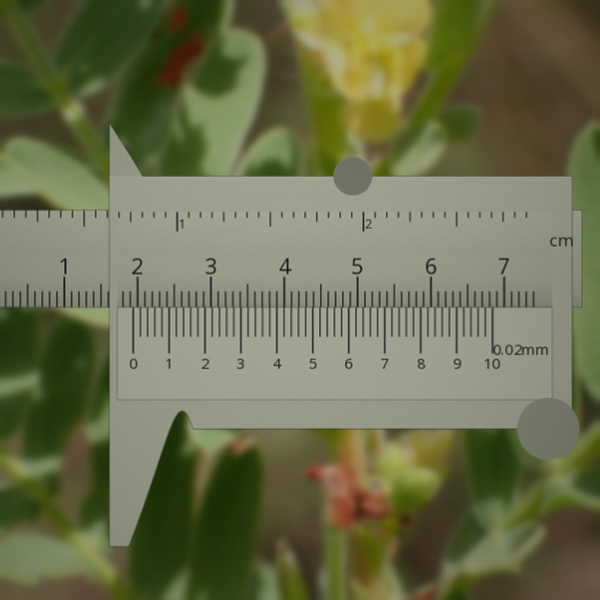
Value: 19.4
